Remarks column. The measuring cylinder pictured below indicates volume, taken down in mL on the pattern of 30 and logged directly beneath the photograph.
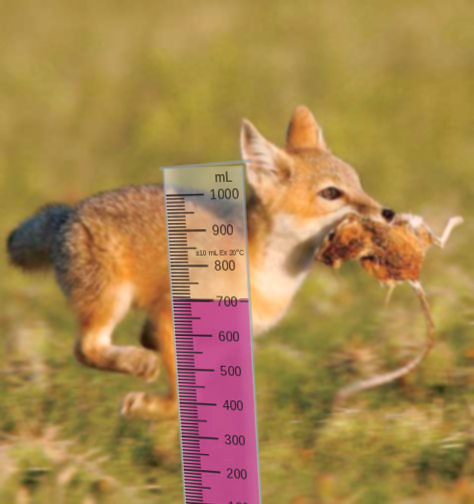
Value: 700
